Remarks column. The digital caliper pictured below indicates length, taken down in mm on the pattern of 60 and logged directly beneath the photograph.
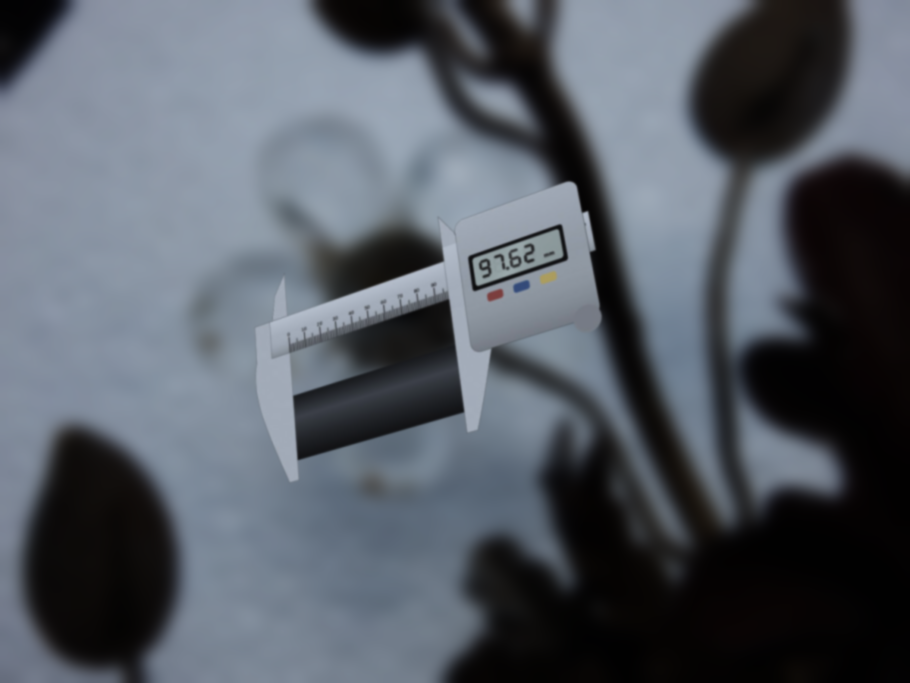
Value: 97.62
